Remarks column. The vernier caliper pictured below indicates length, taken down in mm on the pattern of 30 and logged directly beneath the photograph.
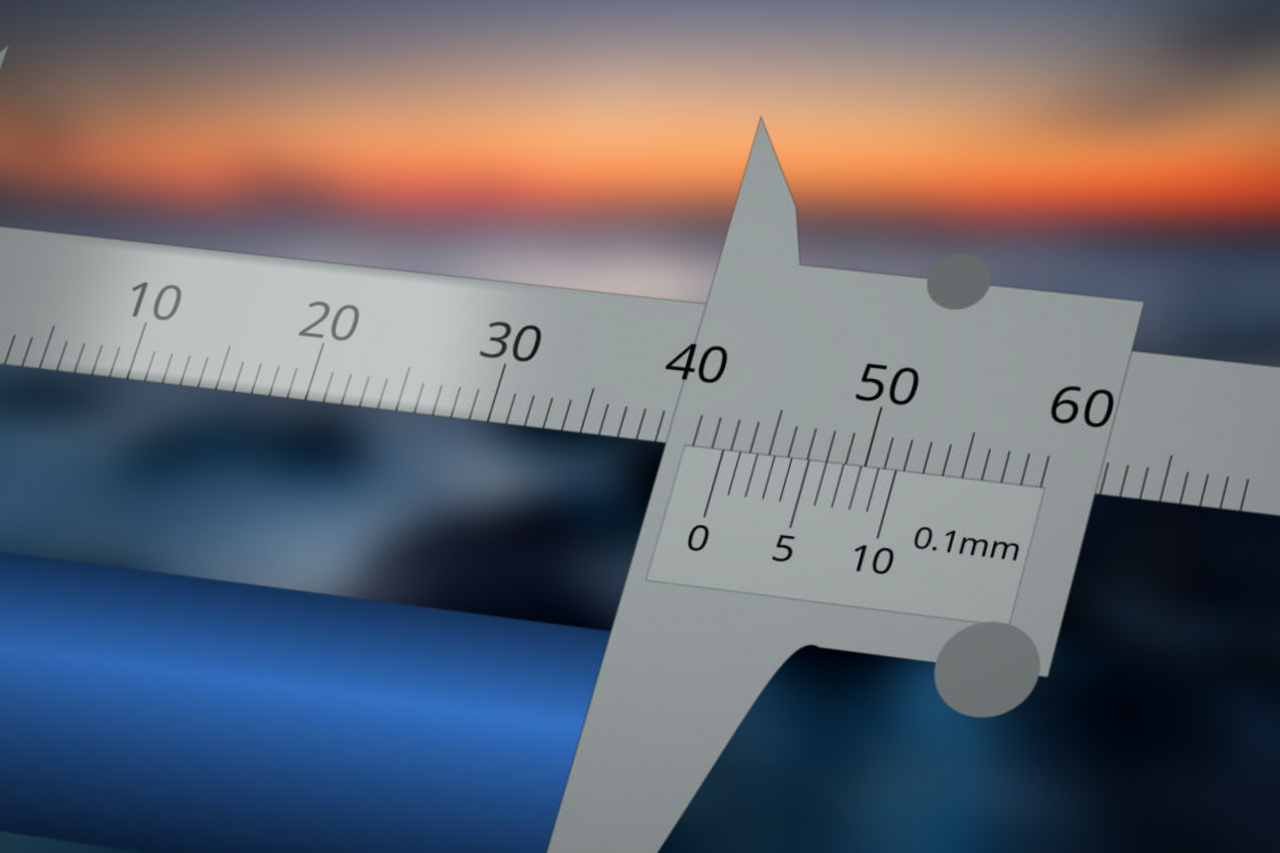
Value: 42.6
